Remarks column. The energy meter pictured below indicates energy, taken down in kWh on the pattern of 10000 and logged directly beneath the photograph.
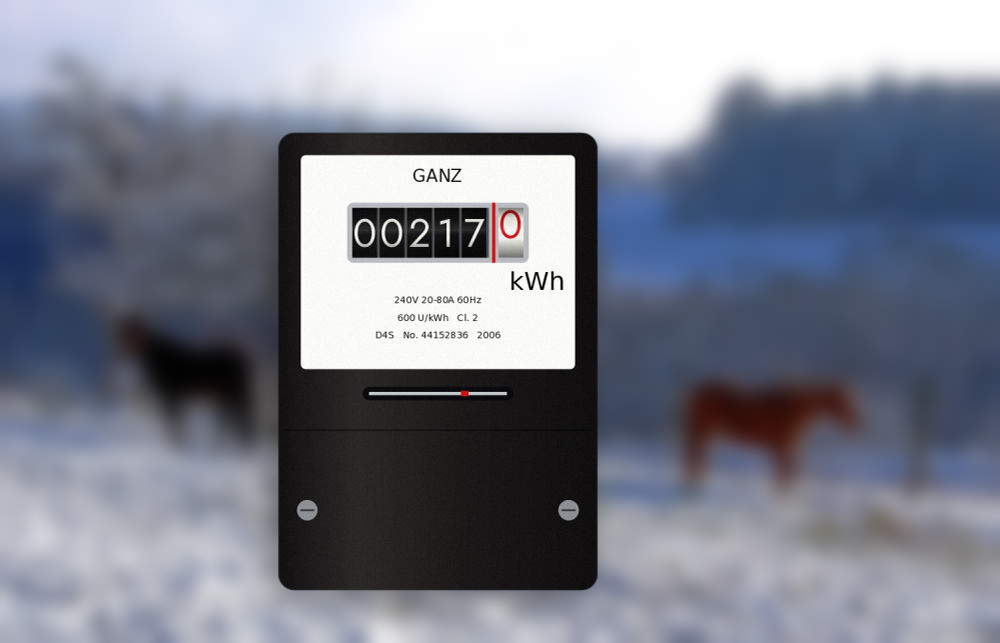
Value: 217.0
